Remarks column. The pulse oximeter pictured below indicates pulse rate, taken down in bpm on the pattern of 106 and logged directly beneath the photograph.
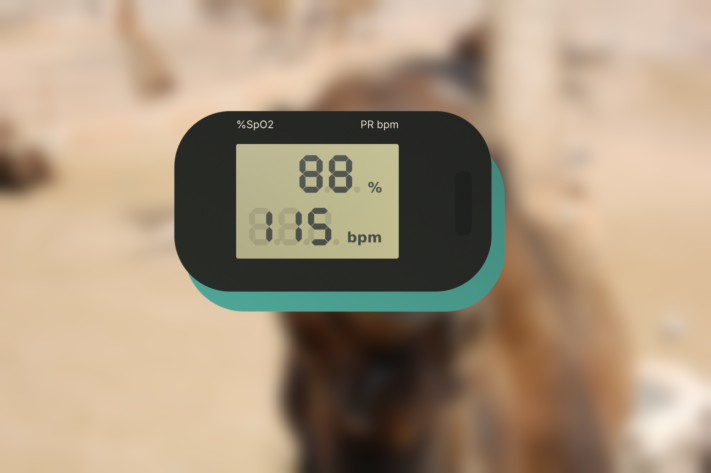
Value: 115
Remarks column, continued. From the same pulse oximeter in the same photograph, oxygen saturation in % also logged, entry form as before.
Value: 88
